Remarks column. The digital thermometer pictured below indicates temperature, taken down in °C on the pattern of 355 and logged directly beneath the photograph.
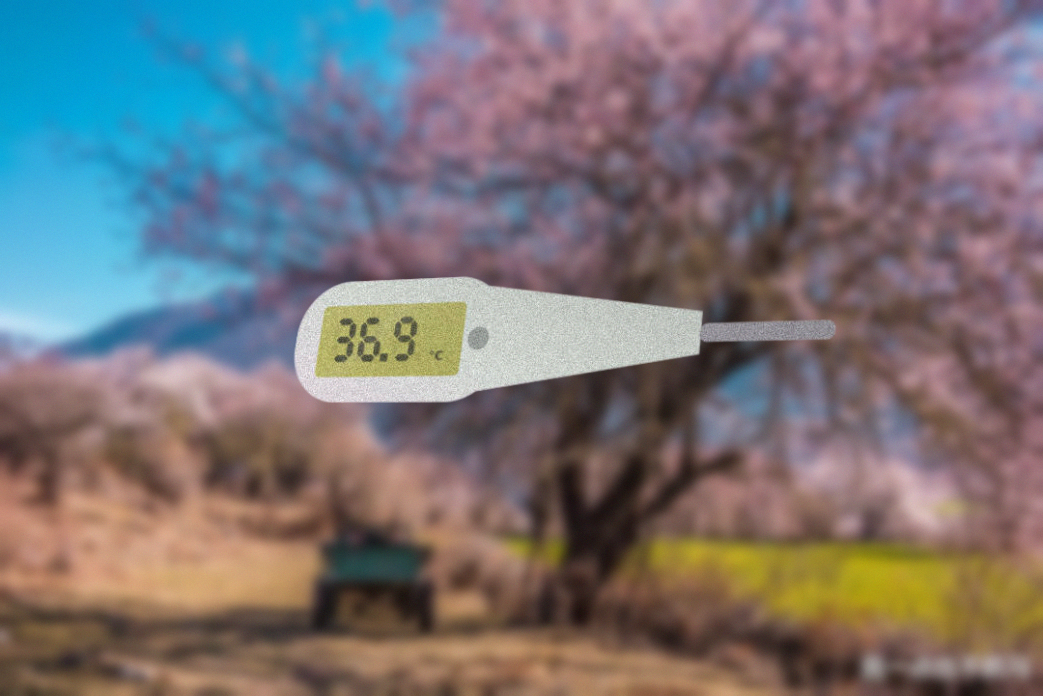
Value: 36.9
